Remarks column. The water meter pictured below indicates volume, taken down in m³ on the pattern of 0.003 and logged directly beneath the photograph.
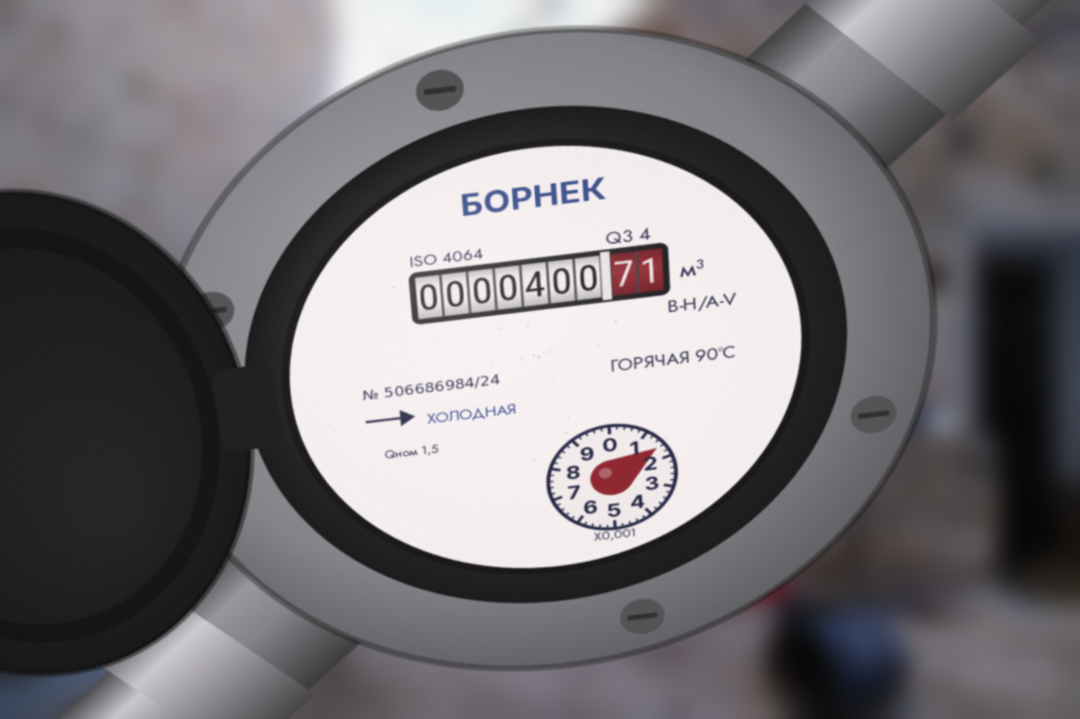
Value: 400.711
